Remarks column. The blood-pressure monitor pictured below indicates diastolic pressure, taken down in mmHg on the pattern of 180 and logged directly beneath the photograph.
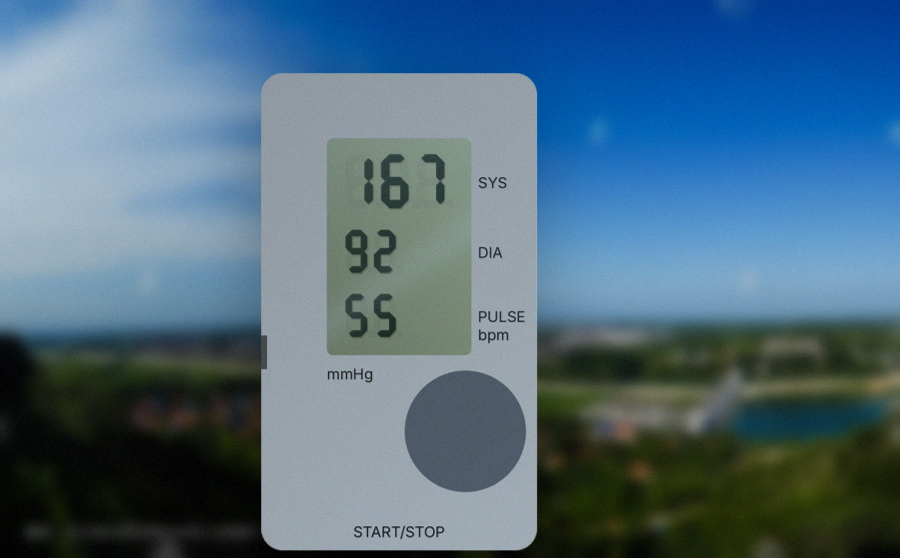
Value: 92
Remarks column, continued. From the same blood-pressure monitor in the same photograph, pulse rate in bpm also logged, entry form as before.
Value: 55
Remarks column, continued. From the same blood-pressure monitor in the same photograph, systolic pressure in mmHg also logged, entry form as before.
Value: 167
